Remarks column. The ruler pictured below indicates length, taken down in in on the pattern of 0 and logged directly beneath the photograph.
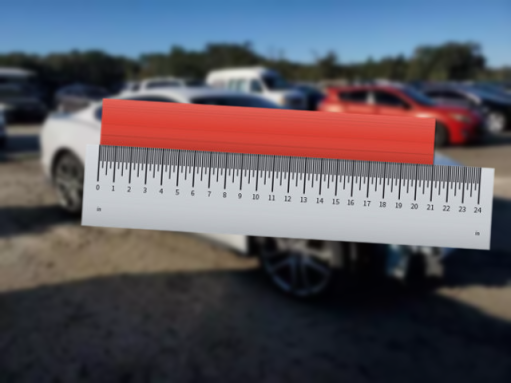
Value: 21
